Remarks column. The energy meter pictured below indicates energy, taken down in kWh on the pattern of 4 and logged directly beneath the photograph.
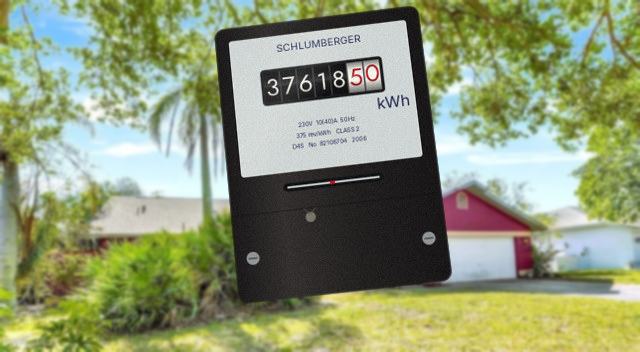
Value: 37618.50
